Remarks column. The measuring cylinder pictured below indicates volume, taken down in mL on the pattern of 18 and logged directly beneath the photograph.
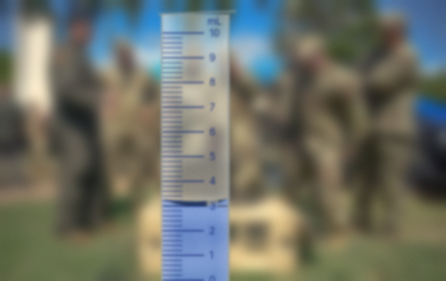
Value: 3
